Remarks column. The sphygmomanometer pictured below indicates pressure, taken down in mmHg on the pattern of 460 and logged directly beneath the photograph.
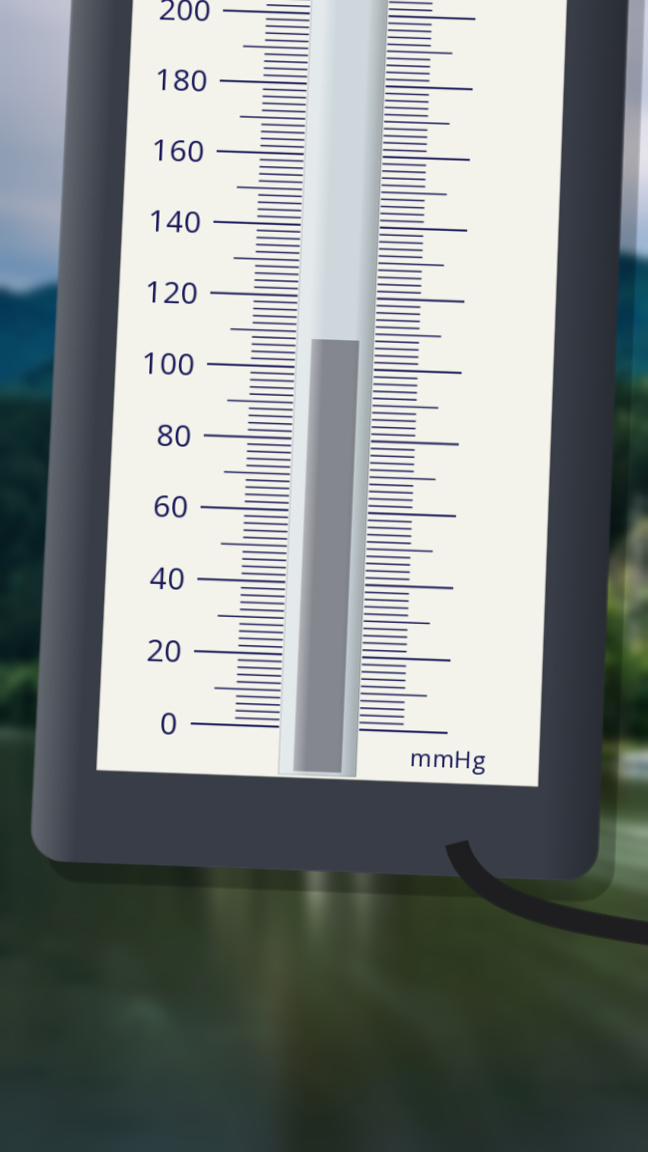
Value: 108
